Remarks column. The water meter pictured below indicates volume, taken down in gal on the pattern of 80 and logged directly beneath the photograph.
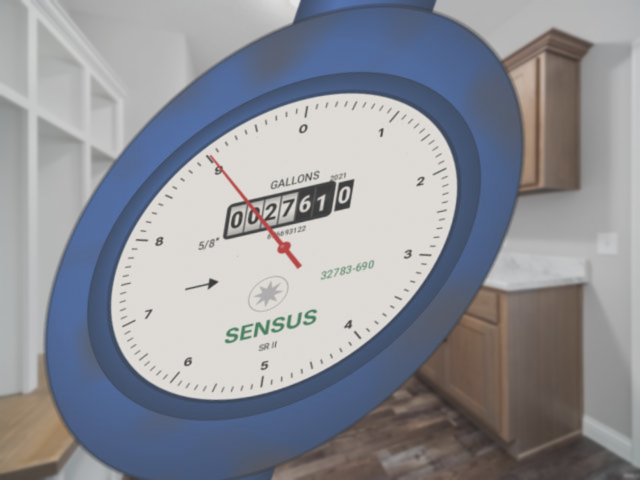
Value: 27609.0
